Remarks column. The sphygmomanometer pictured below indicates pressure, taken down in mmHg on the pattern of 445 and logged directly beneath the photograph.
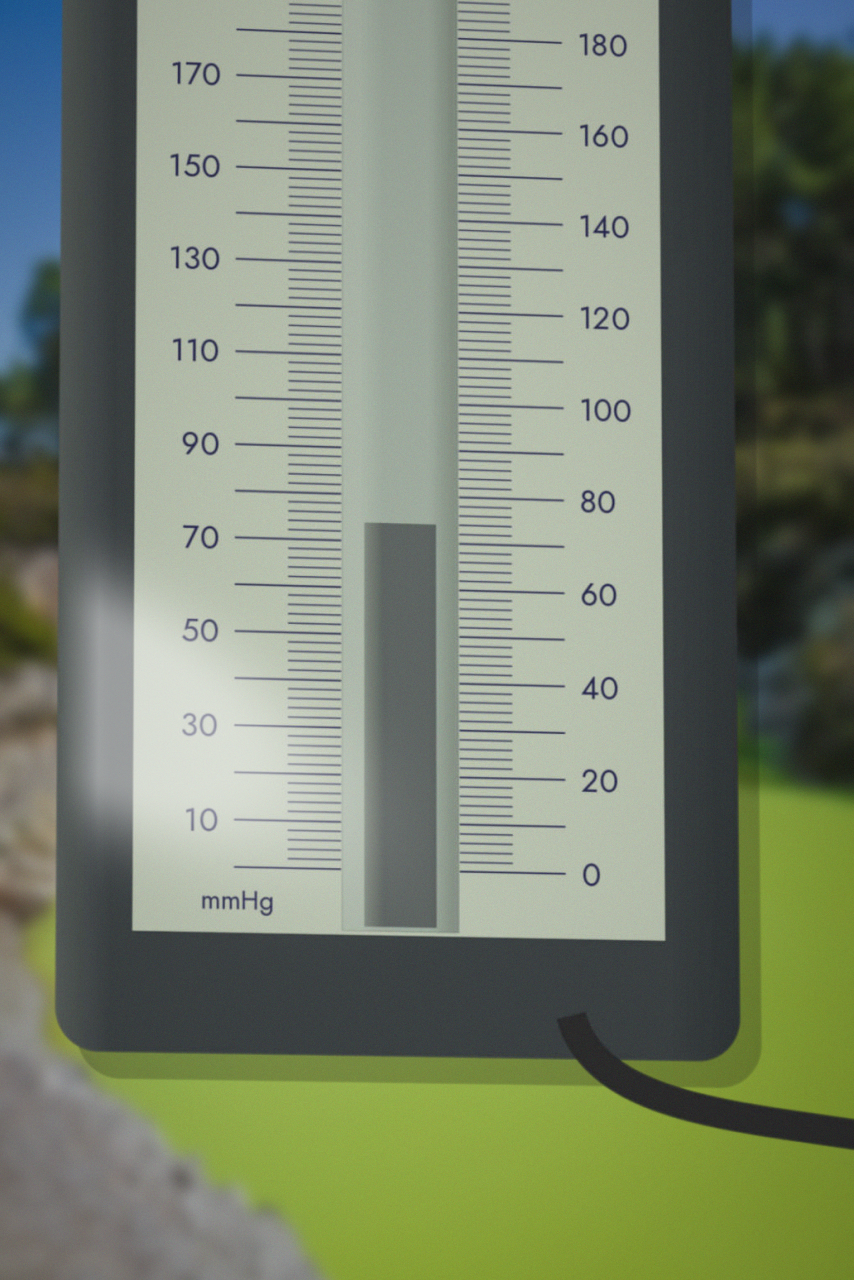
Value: 74
